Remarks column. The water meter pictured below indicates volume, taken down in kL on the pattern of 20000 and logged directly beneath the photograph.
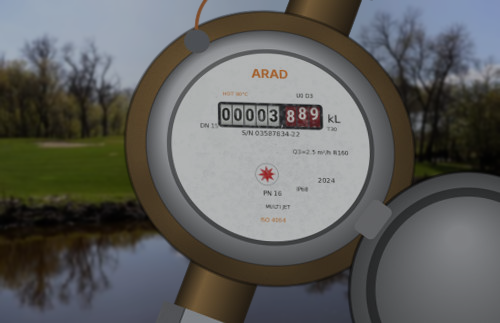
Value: 3.889
